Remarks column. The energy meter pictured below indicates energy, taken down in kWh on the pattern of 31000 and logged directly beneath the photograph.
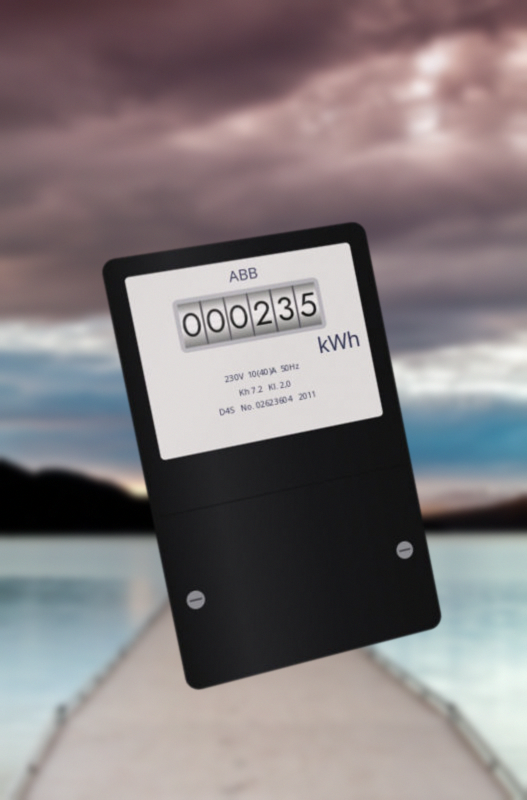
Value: 235
